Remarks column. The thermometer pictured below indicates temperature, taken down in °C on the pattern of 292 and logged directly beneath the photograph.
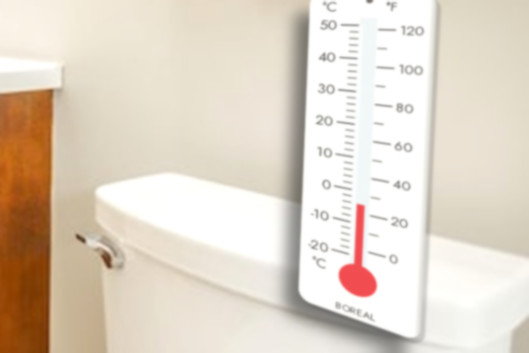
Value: -4
